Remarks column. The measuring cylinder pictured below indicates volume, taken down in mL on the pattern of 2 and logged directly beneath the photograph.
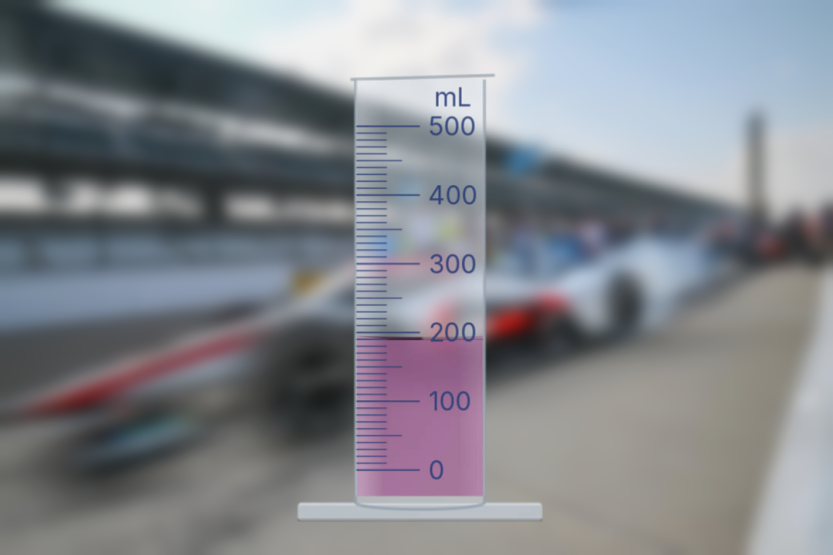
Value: 190
